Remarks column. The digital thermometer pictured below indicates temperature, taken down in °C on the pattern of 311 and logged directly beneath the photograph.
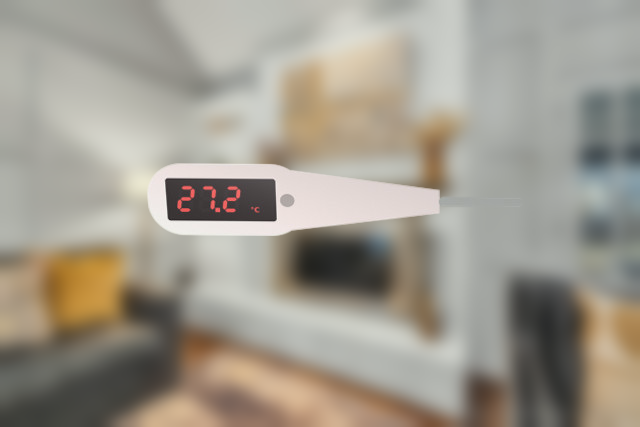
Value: 27.2
